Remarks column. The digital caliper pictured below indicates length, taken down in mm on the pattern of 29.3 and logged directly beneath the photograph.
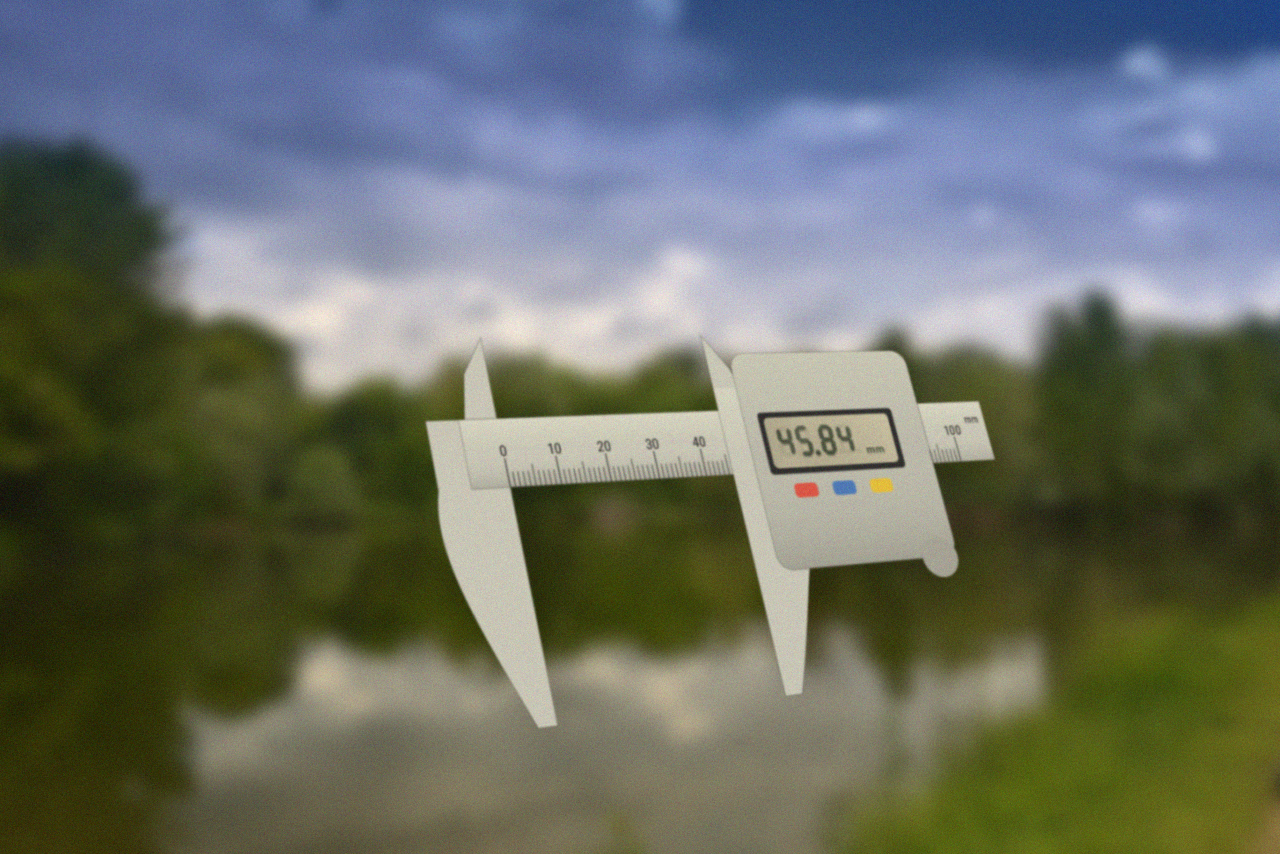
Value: 45.84
